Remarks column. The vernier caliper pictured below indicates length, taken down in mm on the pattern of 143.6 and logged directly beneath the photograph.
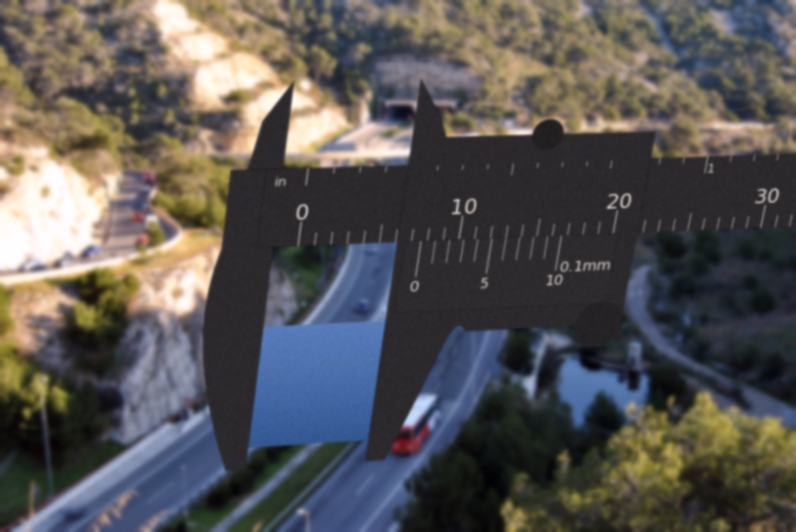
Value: 7.6
